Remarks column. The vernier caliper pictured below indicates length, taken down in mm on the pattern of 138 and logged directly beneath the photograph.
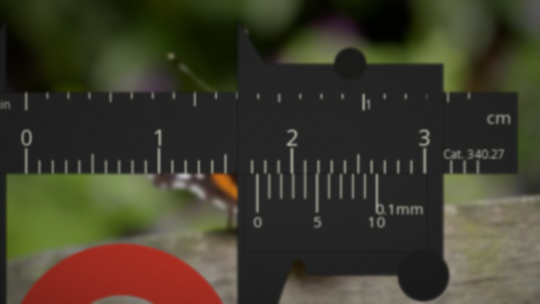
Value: 17.4
